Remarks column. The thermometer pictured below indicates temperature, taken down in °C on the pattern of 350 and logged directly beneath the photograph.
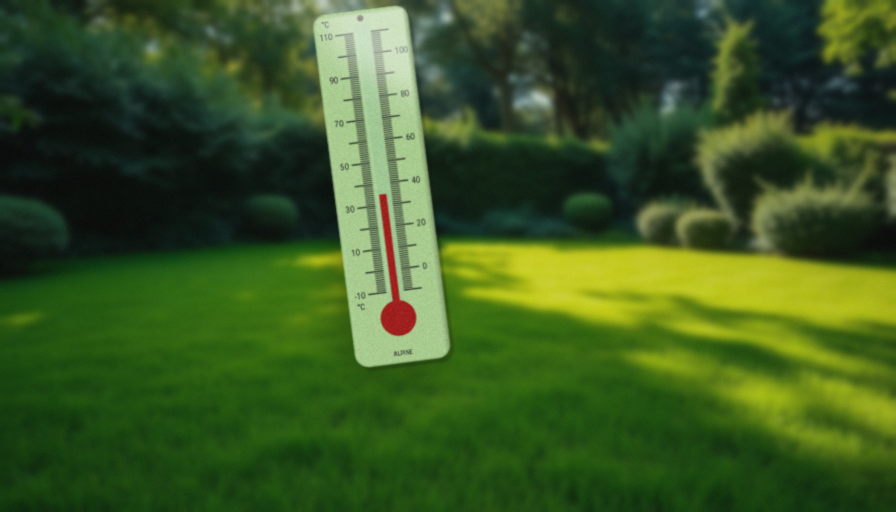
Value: 35
